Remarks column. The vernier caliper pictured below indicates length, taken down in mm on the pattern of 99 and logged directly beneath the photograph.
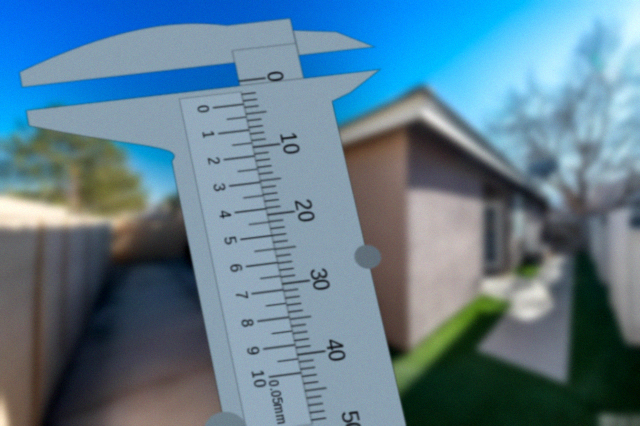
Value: 3.5
